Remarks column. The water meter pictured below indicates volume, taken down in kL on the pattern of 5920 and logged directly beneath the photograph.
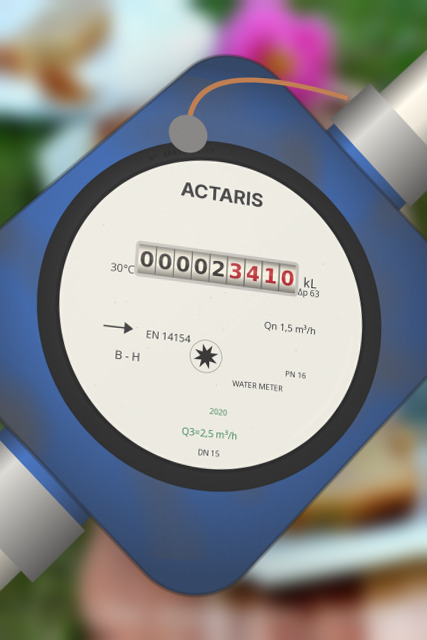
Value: 2.3410
